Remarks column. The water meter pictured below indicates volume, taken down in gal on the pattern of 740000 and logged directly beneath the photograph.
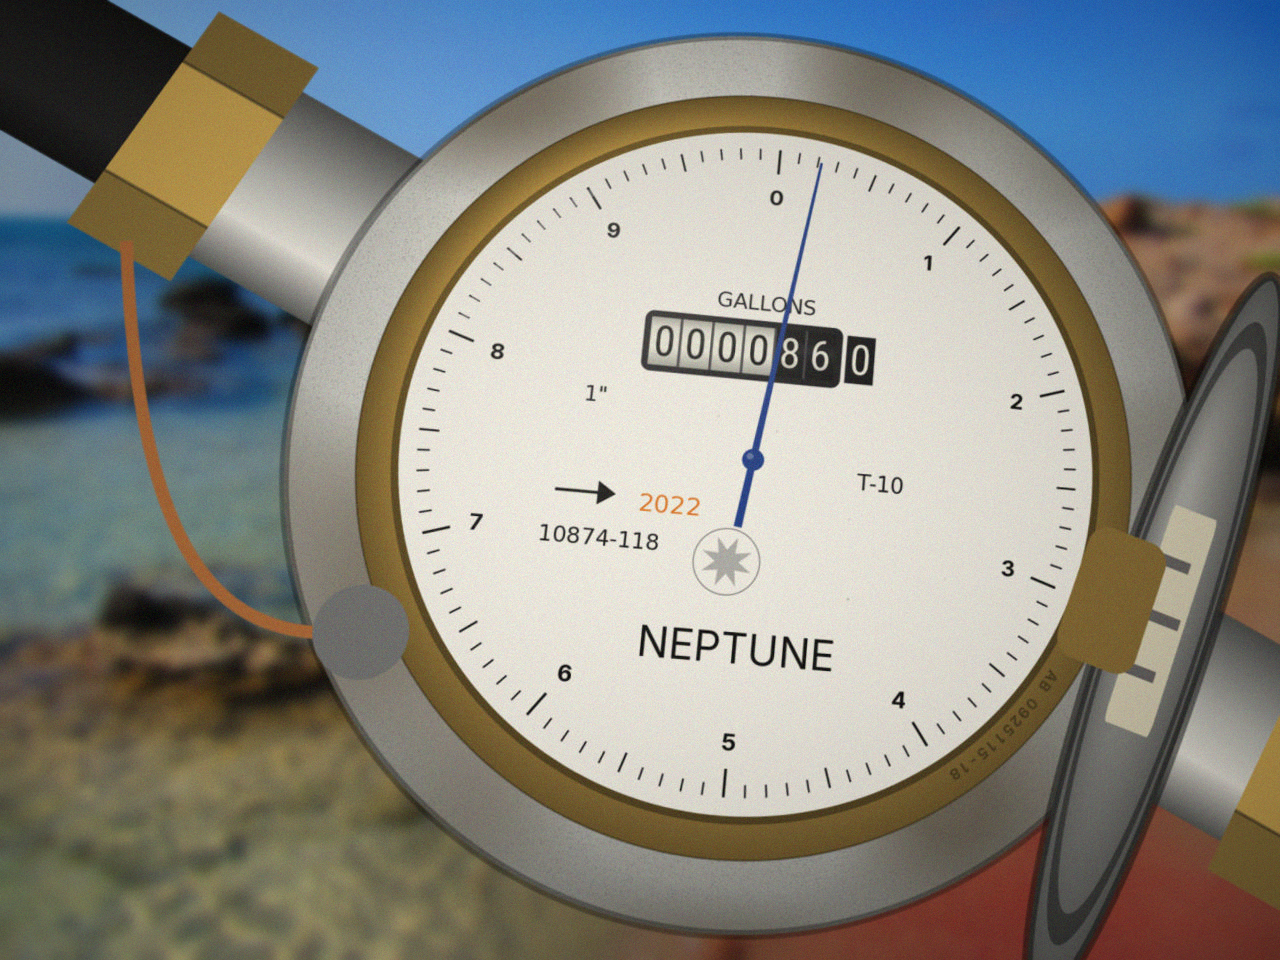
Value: 860.2
